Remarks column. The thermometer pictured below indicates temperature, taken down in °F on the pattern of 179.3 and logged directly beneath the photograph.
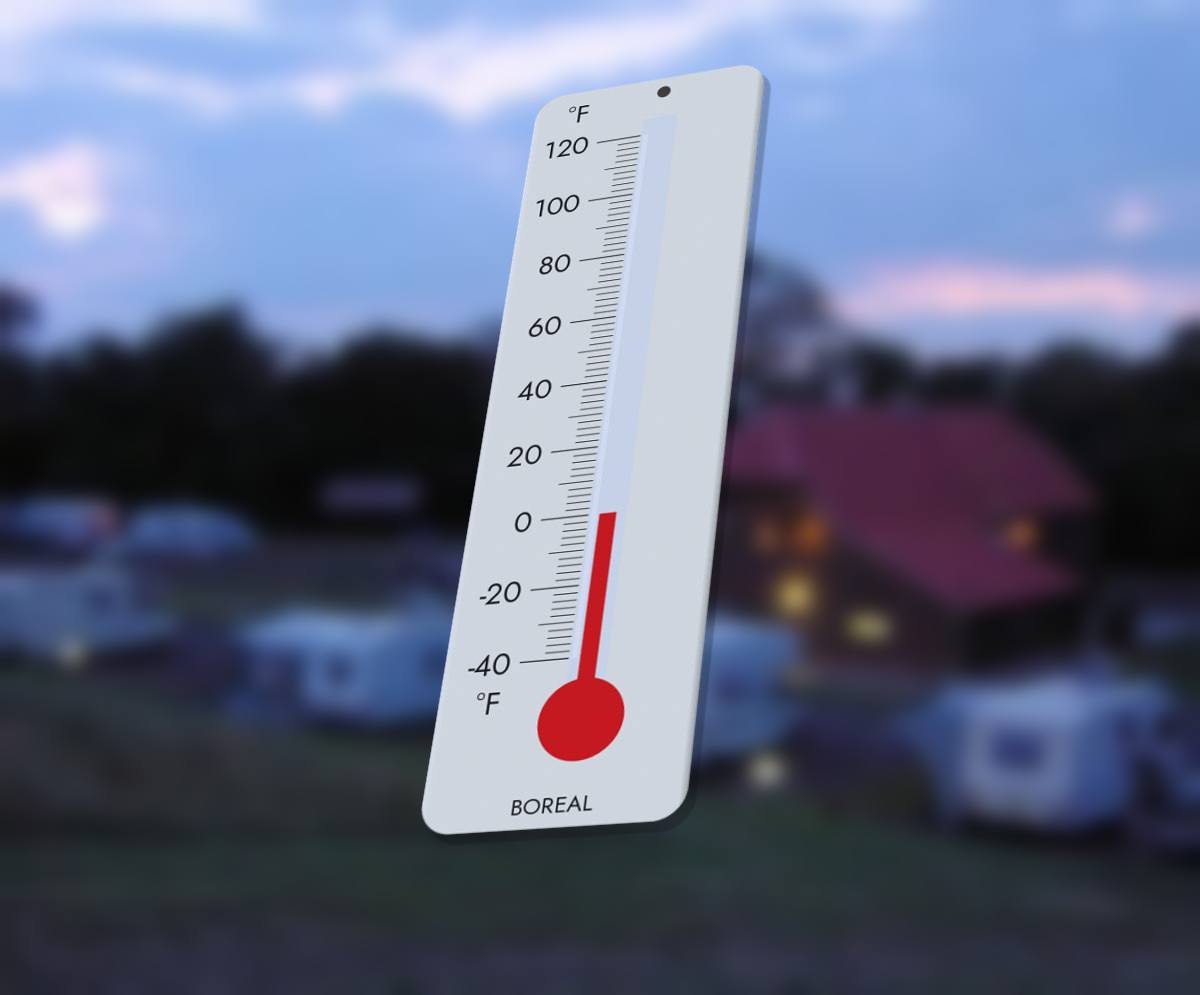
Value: 0
